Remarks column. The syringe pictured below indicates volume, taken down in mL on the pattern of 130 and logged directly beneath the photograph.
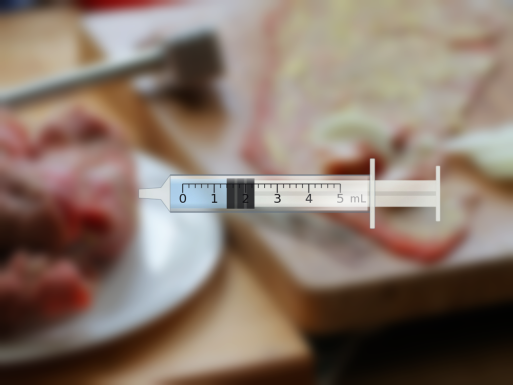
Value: 1.4
